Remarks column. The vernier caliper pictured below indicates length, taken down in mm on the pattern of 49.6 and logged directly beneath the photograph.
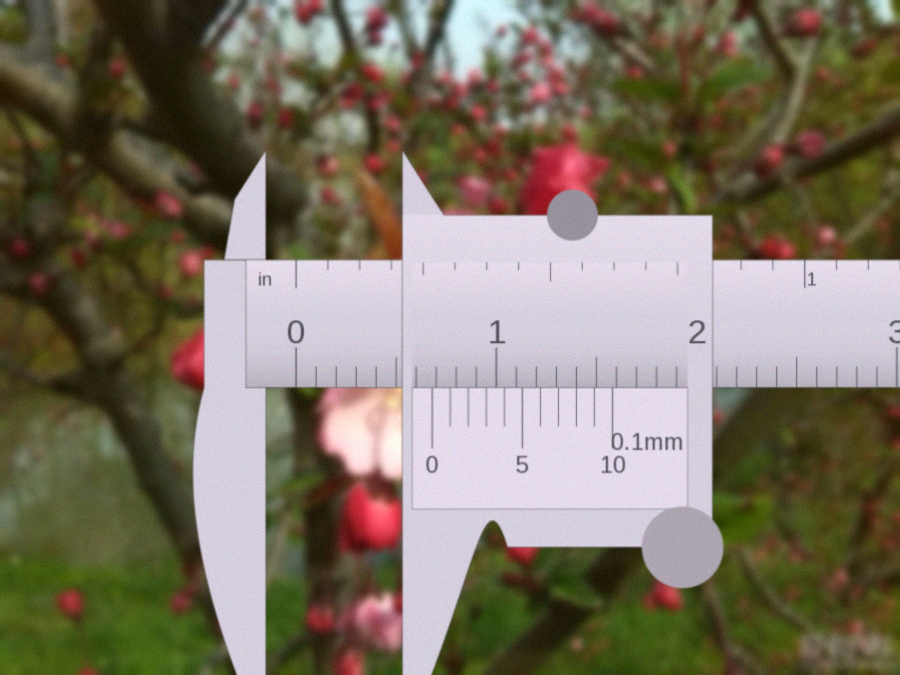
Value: 6.8
